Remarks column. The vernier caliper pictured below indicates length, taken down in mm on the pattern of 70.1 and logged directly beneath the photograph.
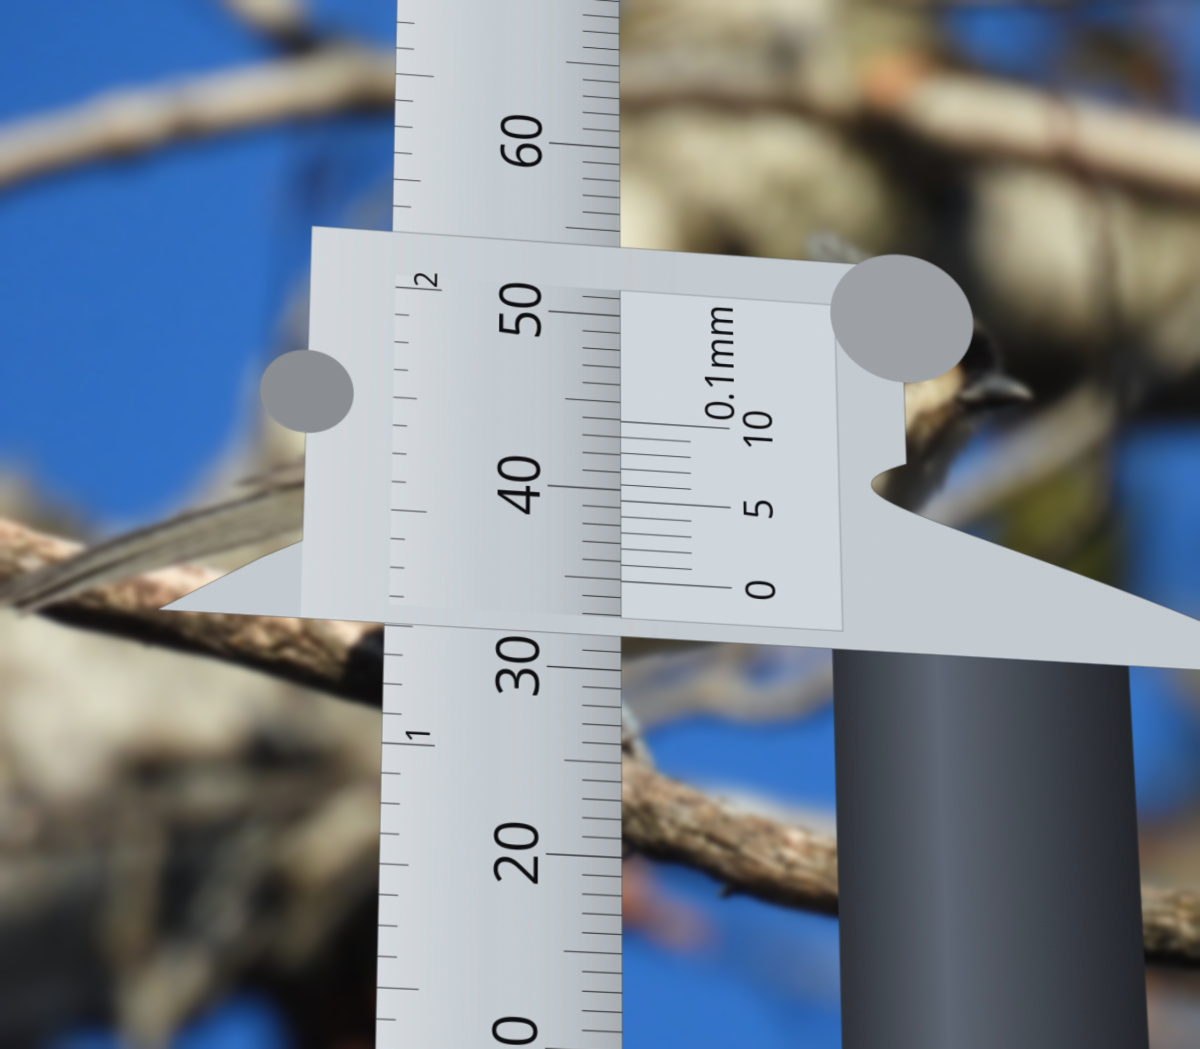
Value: 34.9
